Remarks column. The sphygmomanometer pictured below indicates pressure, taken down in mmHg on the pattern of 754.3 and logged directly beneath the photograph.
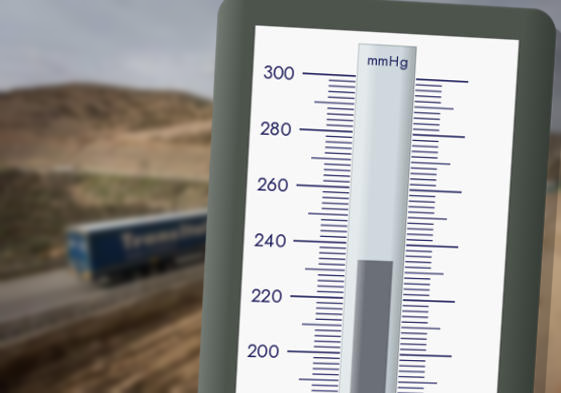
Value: 234
